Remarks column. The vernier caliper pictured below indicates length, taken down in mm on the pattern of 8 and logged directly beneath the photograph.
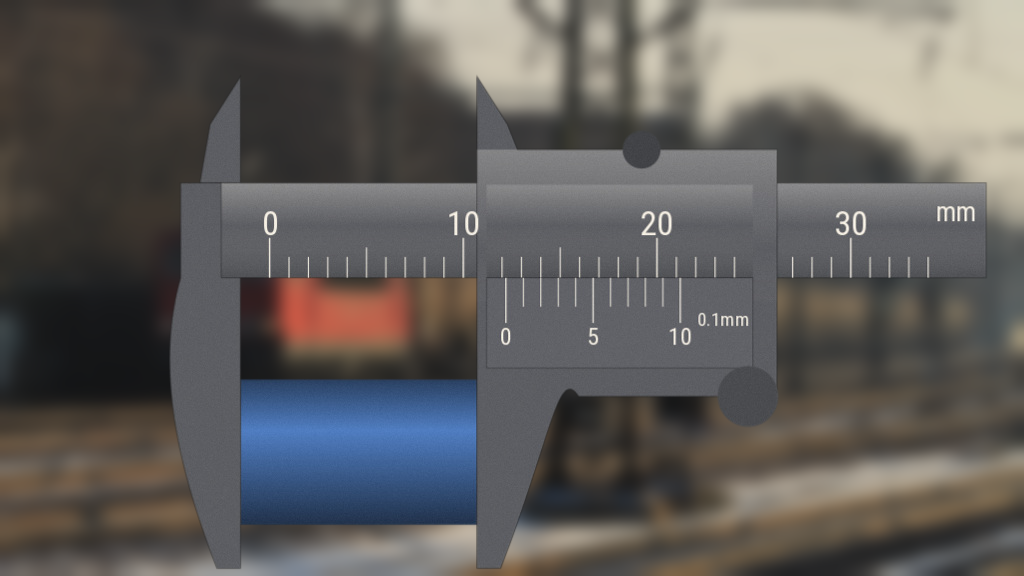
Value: 12.2
